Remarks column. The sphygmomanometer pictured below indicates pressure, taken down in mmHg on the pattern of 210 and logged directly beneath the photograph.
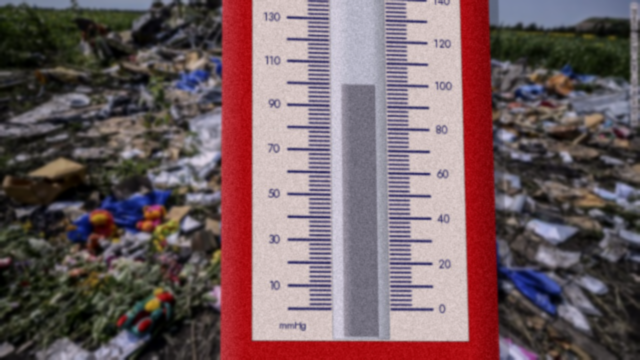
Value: 100
